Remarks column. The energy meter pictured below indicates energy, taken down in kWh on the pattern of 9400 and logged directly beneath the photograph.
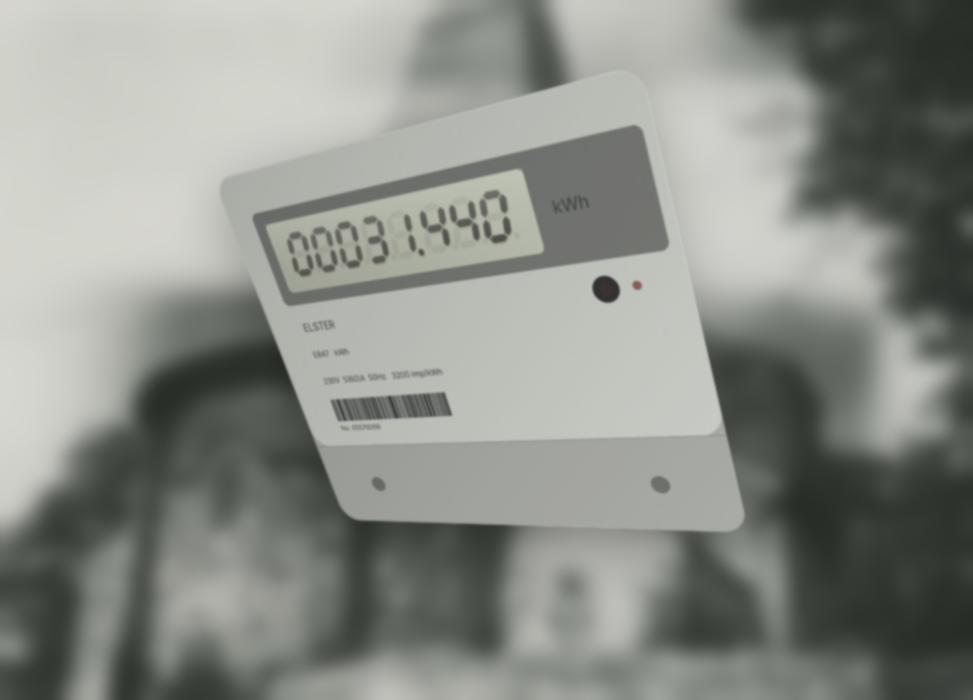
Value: 31.440
